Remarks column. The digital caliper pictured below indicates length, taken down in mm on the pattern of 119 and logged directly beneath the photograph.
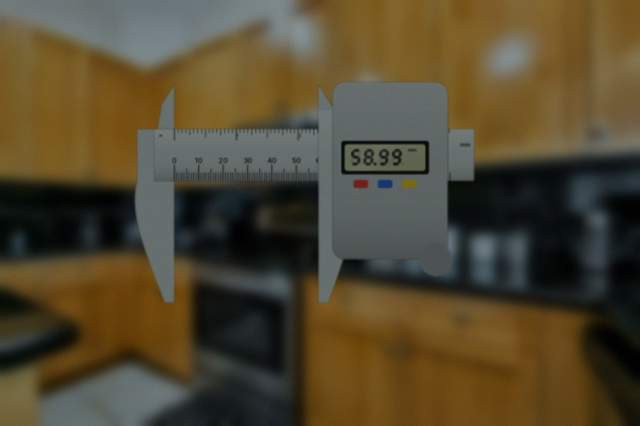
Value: 58.99
